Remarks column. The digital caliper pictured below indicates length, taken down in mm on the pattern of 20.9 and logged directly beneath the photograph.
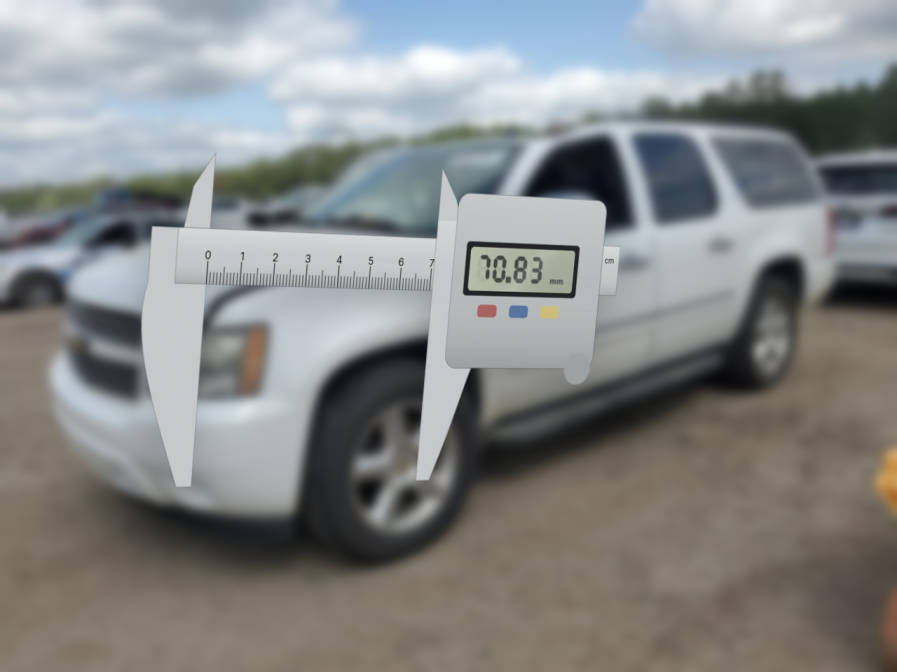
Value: 70.83
